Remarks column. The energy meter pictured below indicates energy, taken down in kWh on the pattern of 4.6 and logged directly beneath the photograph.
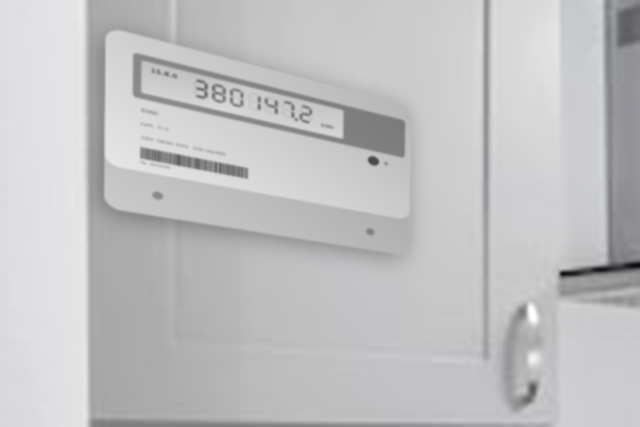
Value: 380147.2
